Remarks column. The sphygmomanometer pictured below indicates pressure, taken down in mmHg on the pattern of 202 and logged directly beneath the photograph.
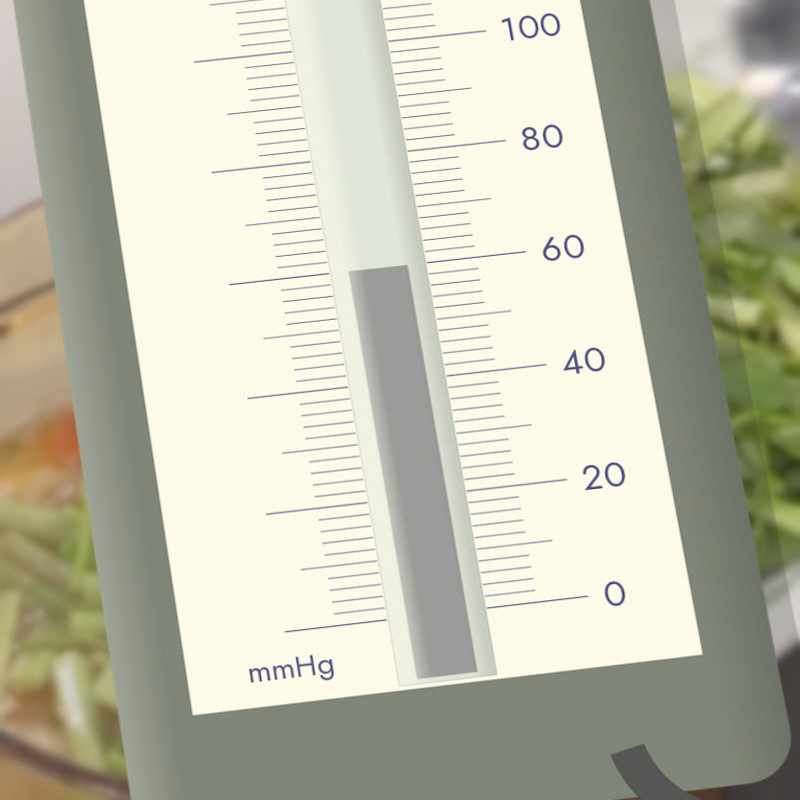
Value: 60
